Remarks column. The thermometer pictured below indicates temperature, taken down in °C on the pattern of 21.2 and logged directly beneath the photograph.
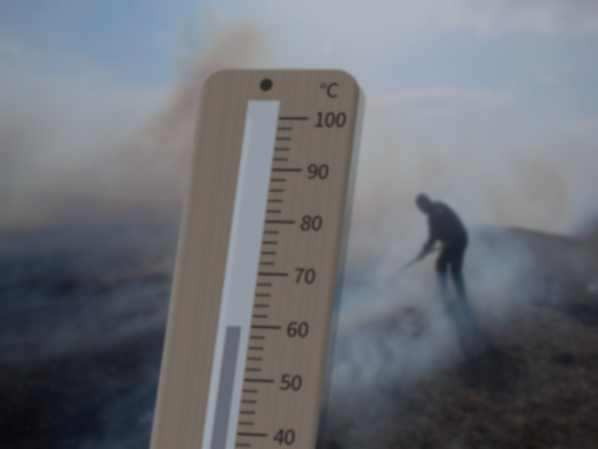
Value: 60
